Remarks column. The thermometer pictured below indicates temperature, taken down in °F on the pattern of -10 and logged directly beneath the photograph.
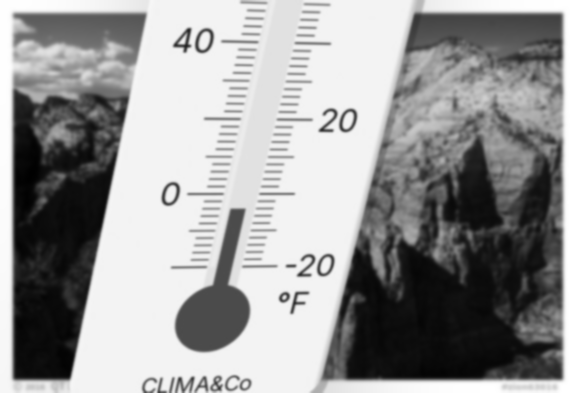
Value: -4
